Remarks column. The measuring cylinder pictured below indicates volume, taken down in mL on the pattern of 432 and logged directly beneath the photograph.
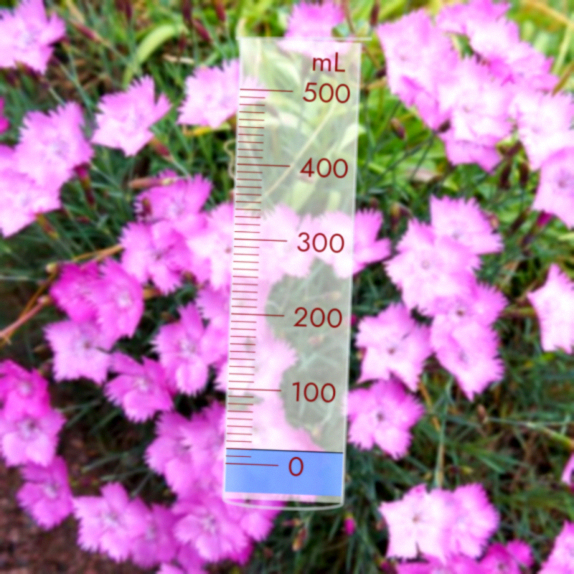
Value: 20
